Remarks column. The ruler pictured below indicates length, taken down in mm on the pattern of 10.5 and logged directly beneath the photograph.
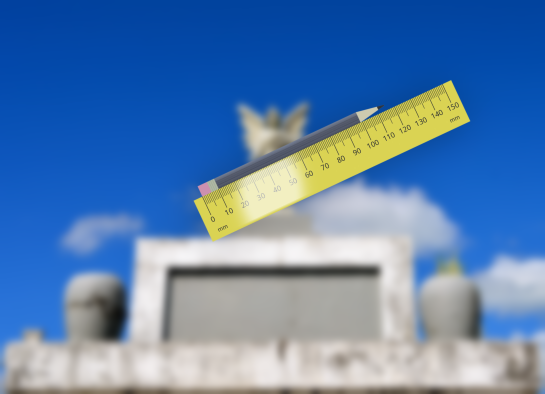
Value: 115
